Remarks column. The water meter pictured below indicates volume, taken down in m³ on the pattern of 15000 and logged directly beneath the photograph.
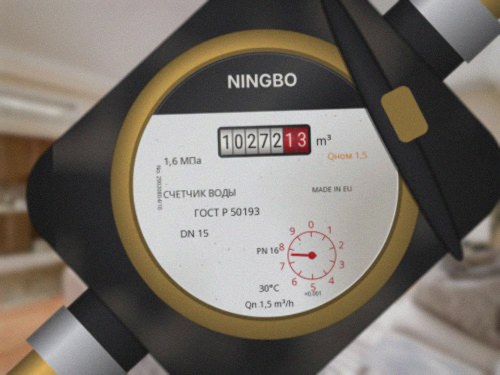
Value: 10272.137
